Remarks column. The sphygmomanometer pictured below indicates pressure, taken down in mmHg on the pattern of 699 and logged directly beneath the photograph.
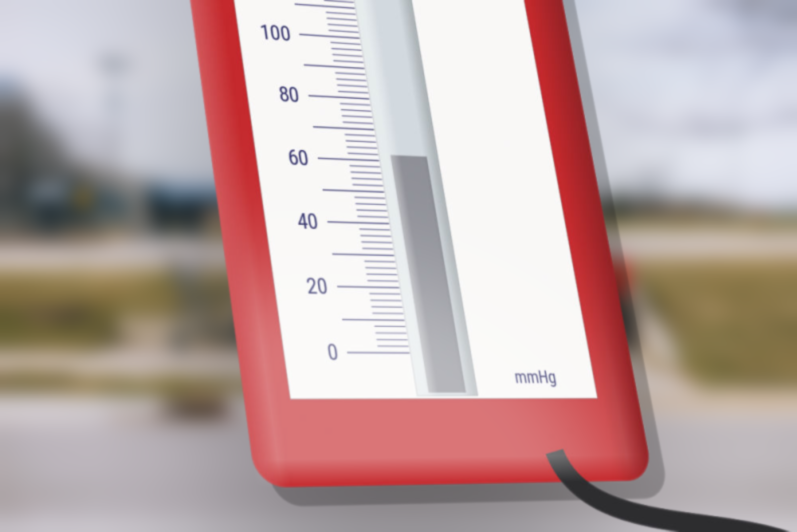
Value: 62
